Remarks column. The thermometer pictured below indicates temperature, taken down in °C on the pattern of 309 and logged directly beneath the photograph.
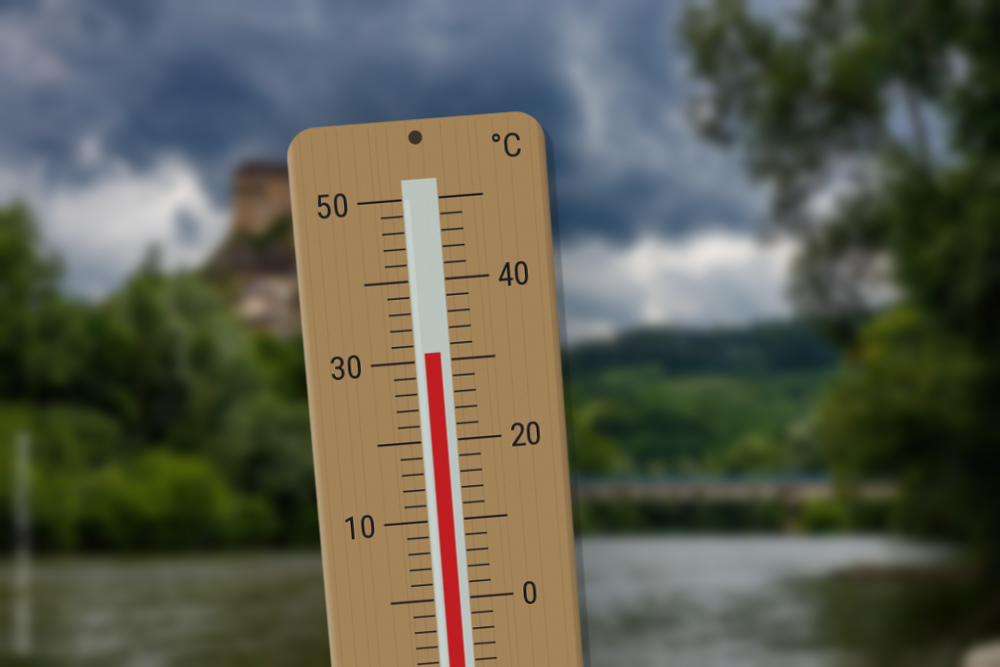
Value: 31
